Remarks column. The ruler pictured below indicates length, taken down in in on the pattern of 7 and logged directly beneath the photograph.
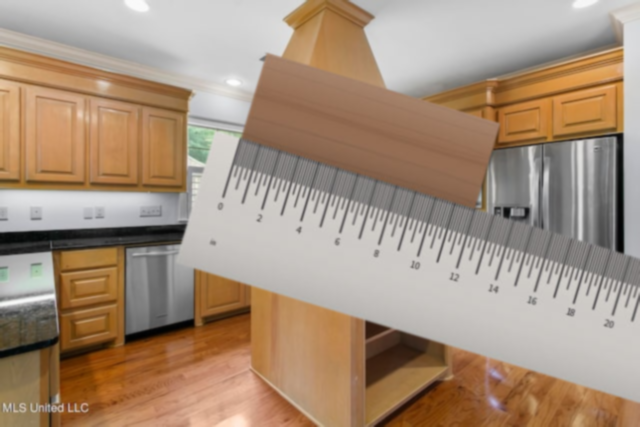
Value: 12
